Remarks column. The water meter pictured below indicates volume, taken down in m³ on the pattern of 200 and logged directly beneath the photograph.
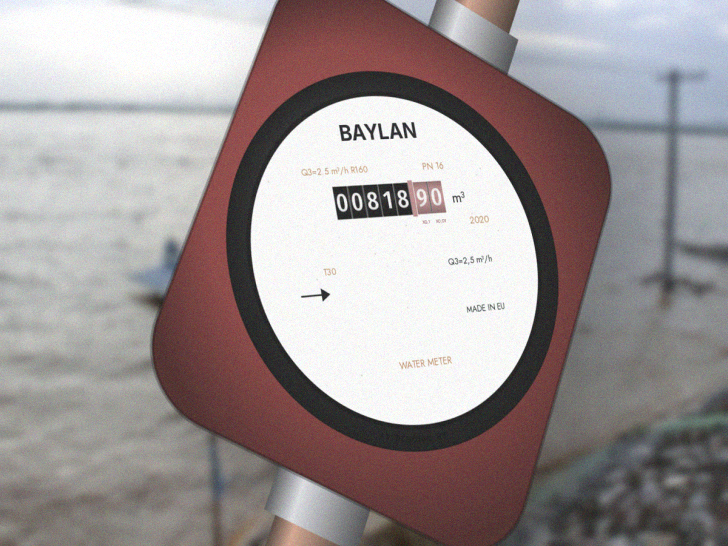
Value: 818.90
